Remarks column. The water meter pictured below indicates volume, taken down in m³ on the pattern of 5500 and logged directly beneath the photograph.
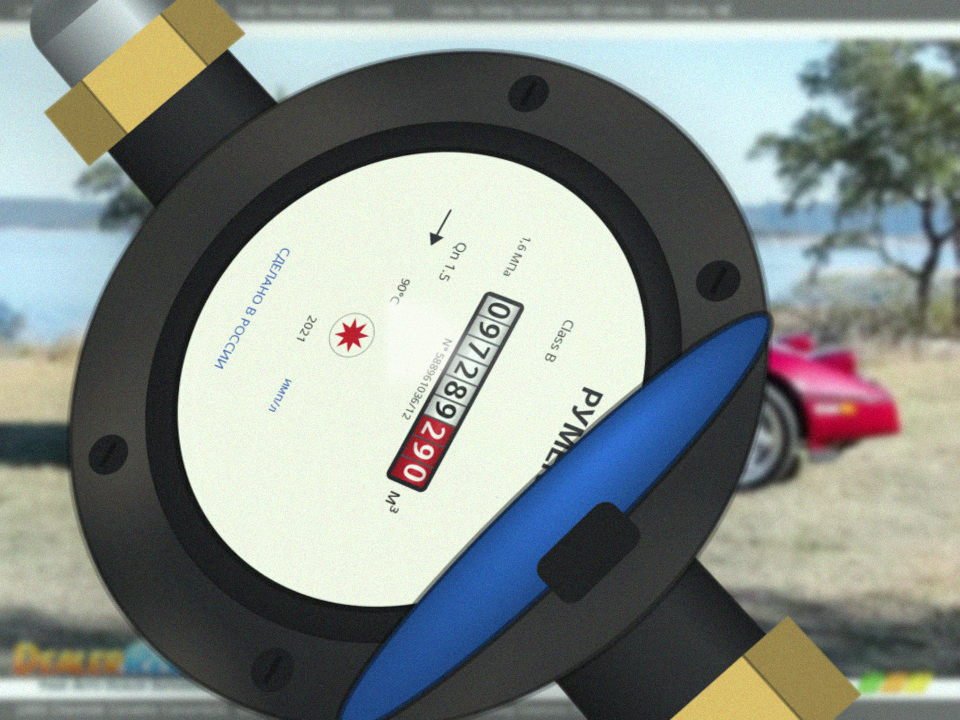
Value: 97289.290
